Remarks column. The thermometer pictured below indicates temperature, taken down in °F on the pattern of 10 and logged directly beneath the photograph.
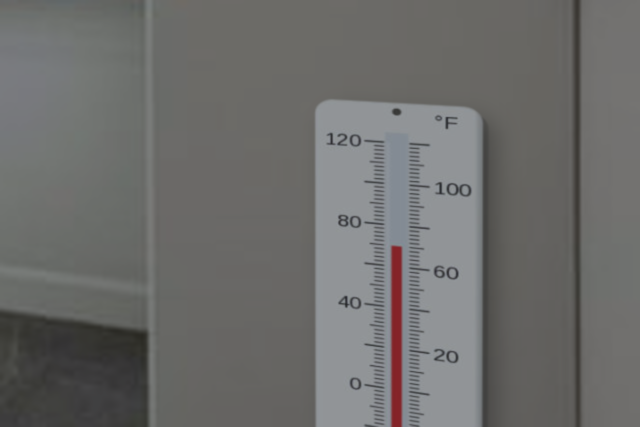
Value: 70
